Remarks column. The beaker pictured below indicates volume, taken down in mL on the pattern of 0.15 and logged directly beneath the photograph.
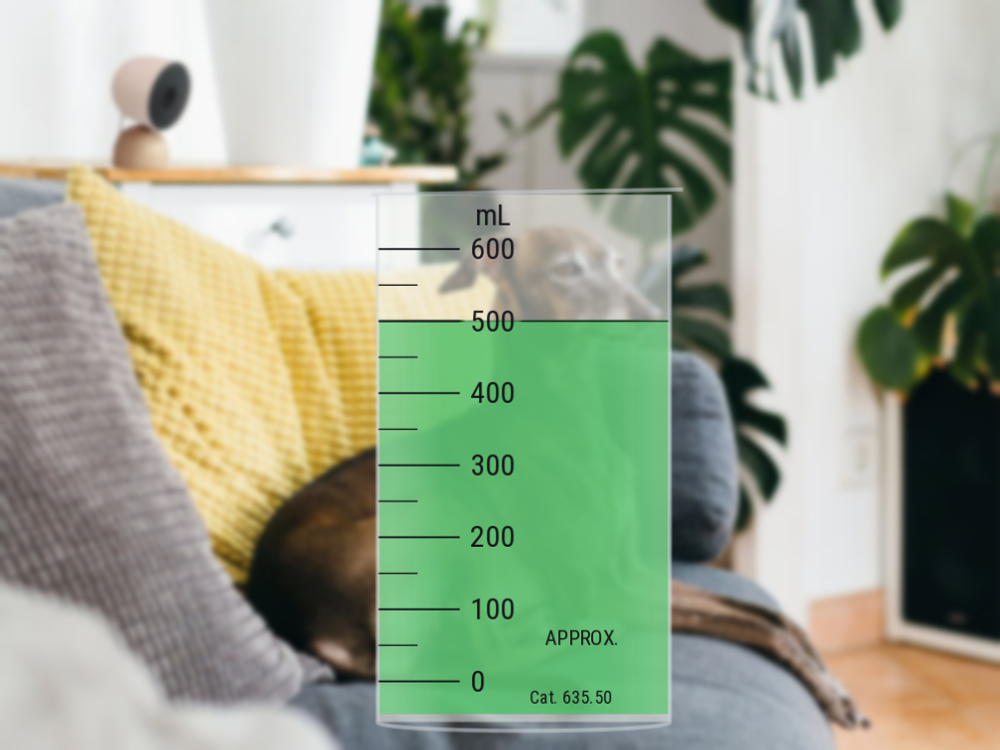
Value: 500
